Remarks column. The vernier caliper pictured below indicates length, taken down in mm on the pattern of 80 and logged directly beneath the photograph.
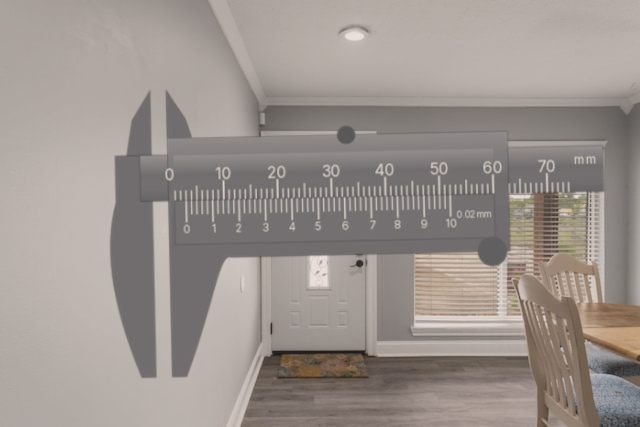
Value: 3.0
